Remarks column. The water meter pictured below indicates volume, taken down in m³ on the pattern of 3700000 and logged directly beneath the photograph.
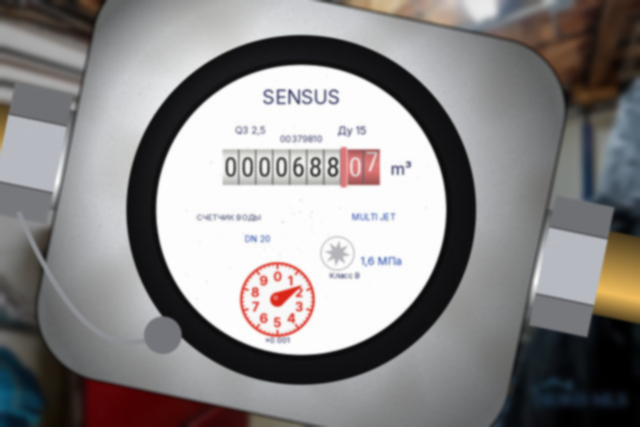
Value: 688.071
